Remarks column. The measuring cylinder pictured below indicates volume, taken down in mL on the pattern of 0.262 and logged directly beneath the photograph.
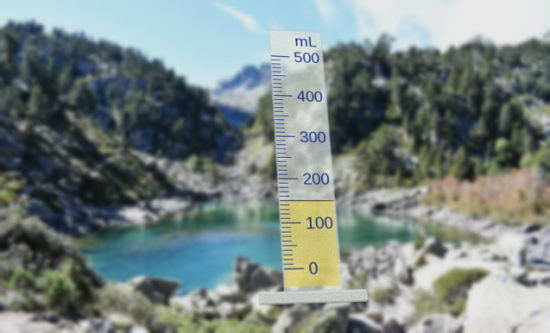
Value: 150
